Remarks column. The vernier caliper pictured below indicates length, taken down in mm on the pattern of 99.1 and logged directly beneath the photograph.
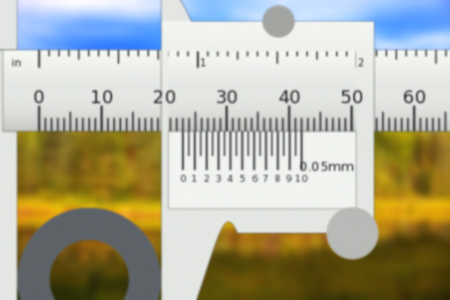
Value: 23.0
